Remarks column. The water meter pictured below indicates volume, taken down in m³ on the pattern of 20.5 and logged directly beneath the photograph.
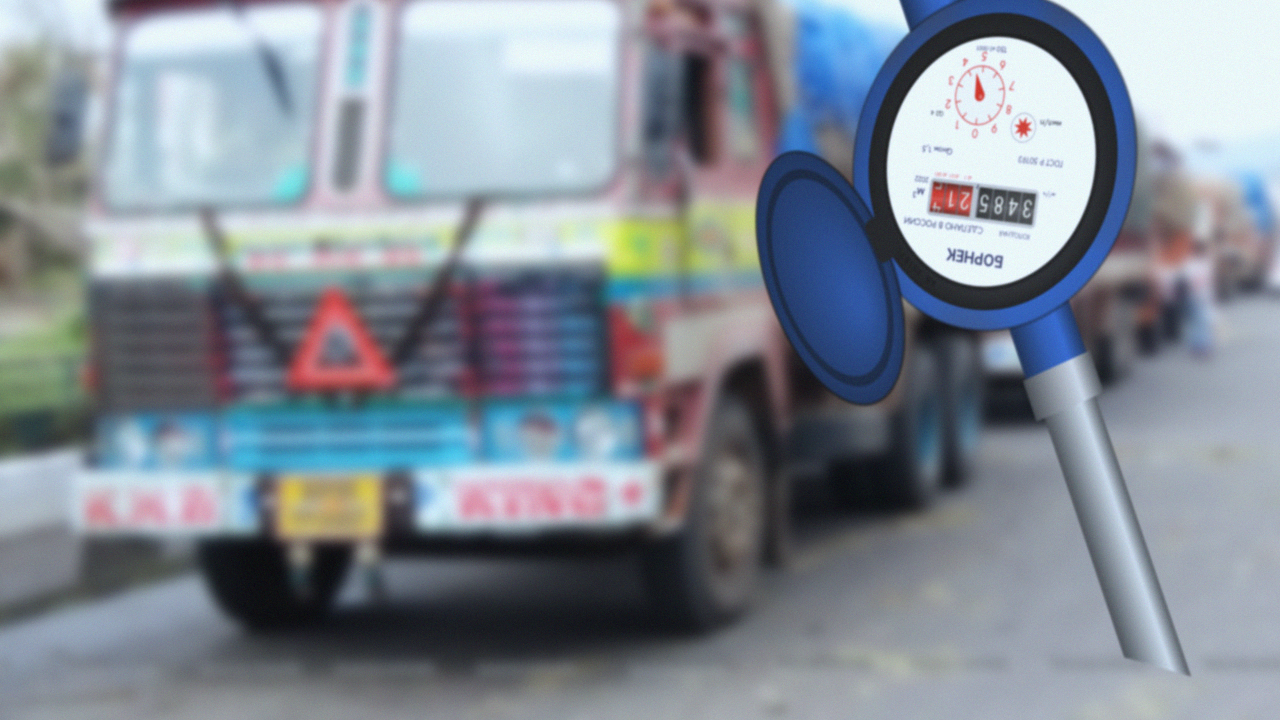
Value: 3485.2144
